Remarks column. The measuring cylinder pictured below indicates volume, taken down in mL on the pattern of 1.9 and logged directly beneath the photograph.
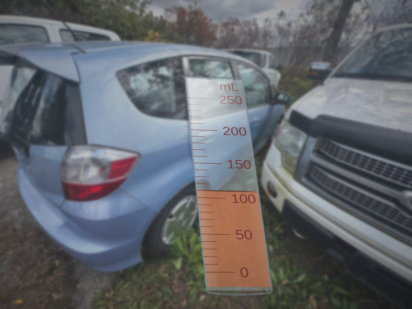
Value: 110
